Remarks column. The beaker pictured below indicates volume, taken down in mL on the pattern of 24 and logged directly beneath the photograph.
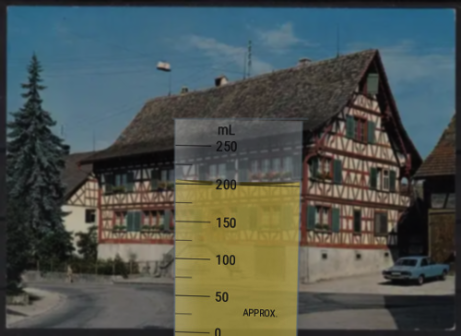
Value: 200
